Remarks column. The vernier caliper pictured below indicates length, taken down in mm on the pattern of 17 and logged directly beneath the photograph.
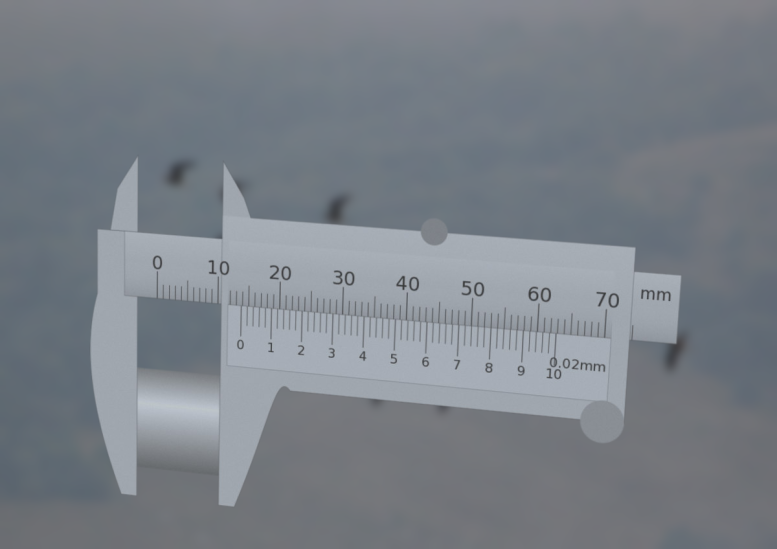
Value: 13.8
